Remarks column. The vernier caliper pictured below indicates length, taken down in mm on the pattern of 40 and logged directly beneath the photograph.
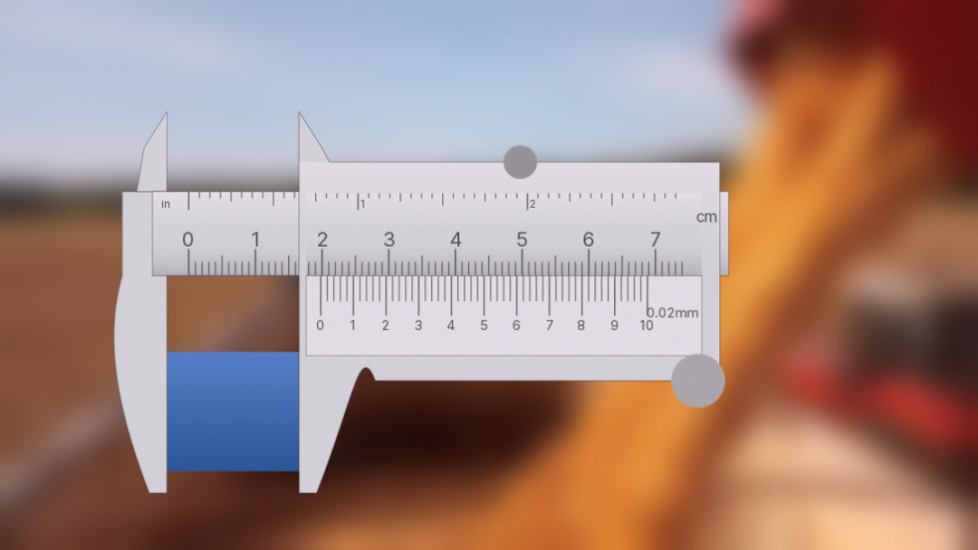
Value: 19.8
